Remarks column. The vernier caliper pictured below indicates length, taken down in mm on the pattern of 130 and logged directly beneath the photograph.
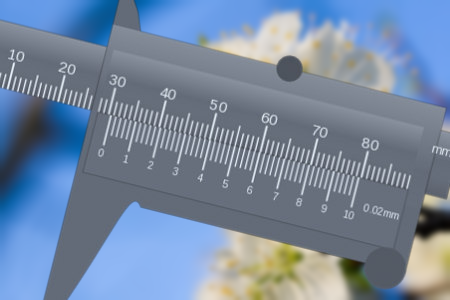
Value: 30.5
